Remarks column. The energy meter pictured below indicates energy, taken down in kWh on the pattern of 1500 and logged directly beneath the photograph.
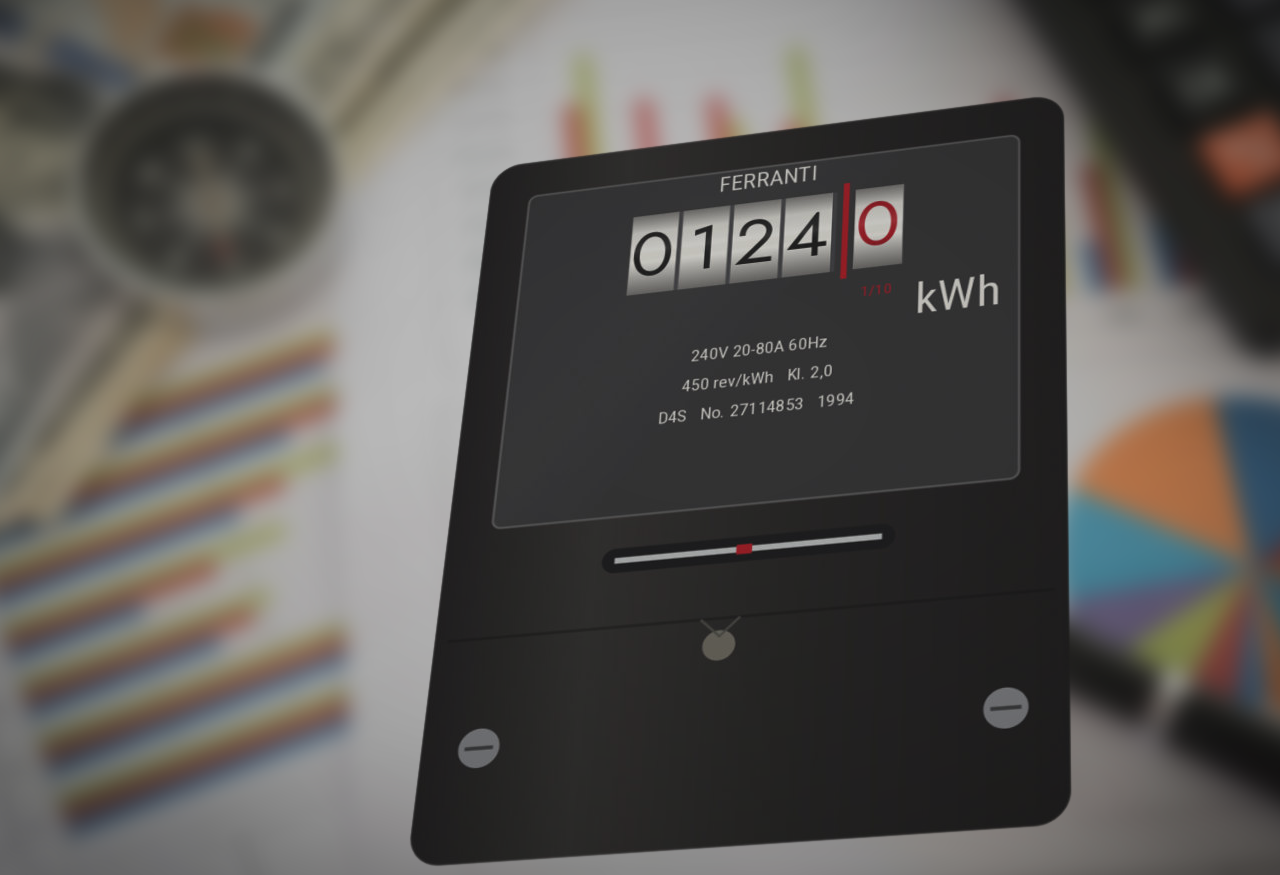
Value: 124.0
